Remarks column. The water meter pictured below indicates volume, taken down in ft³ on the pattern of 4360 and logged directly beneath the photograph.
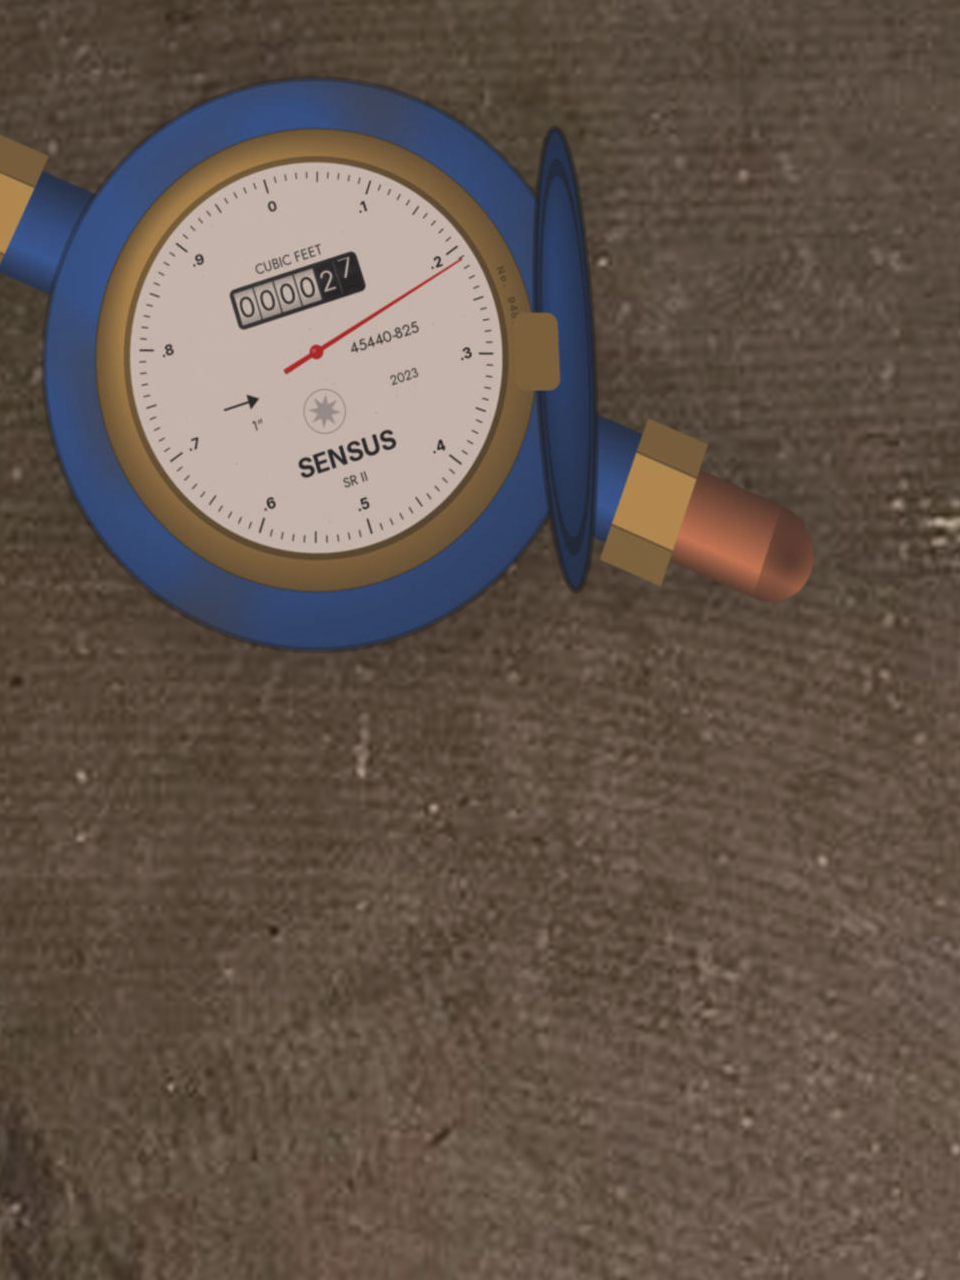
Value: 27.21
